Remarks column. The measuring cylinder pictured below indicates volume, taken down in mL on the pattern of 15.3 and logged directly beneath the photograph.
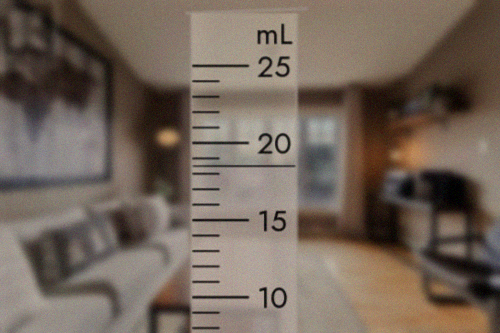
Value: 18.5
